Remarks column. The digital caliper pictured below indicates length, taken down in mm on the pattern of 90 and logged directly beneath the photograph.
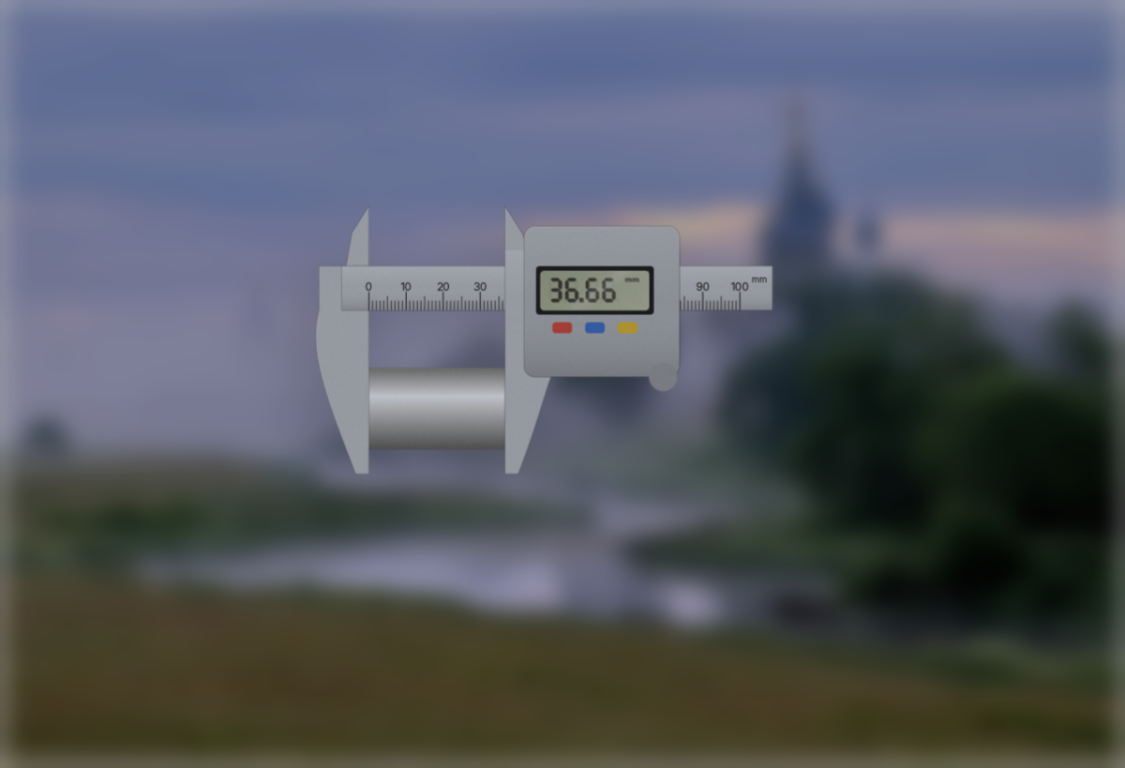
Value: 36.66
